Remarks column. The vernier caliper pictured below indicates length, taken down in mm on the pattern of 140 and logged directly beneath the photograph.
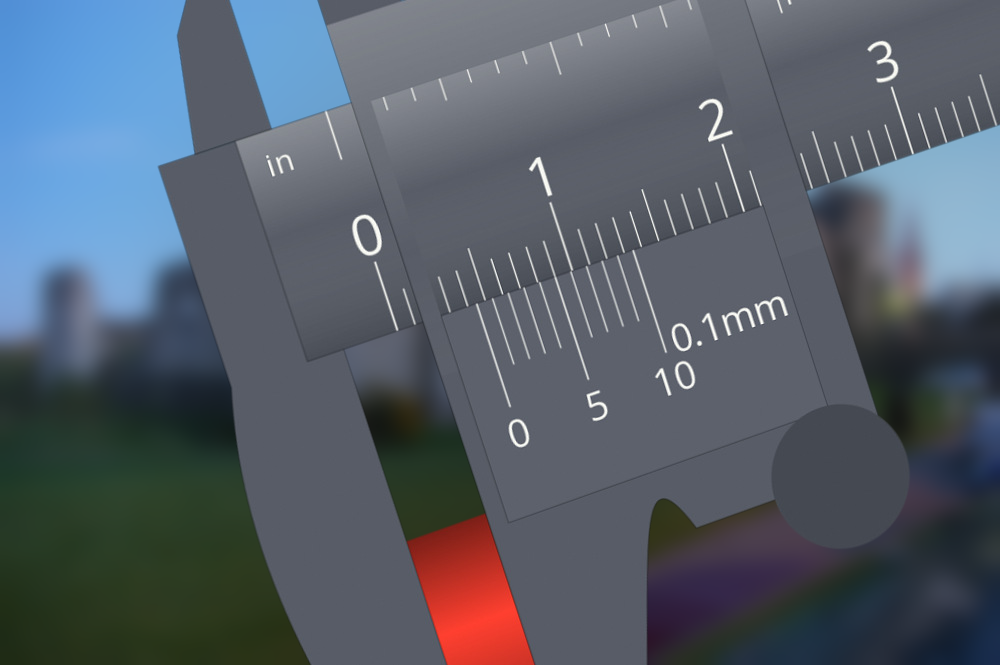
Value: 4.5
